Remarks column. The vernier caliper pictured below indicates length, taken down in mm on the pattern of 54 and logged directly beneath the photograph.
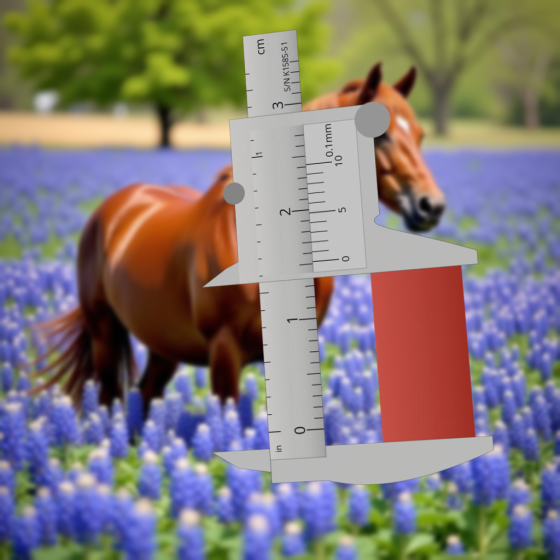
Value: 15.2
